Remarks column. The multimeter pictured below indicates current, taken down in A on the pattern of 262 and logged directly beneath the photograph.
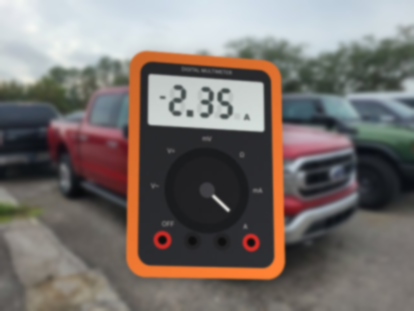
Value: -2.35
